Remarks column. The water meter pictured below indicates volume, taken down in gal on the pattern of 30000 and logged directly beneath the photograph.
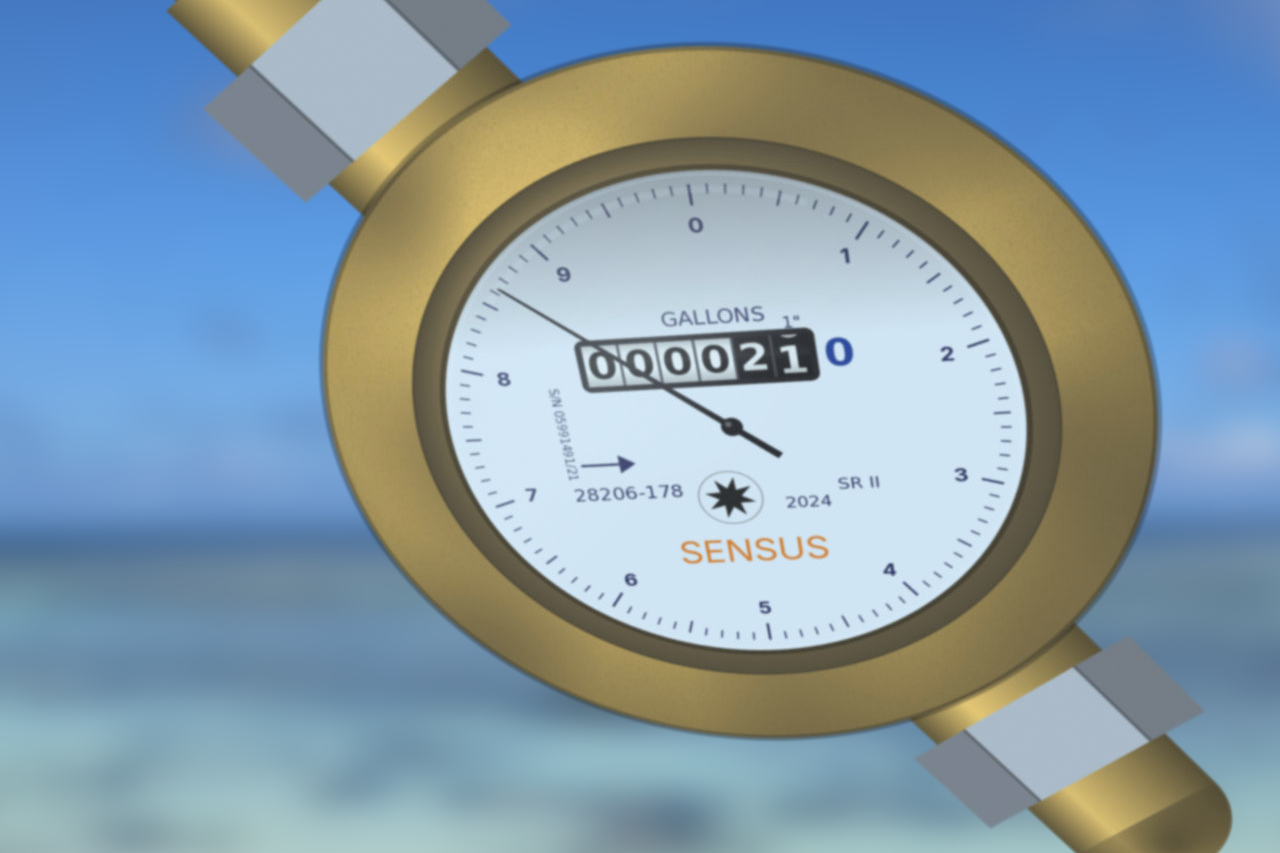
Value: 208.6
